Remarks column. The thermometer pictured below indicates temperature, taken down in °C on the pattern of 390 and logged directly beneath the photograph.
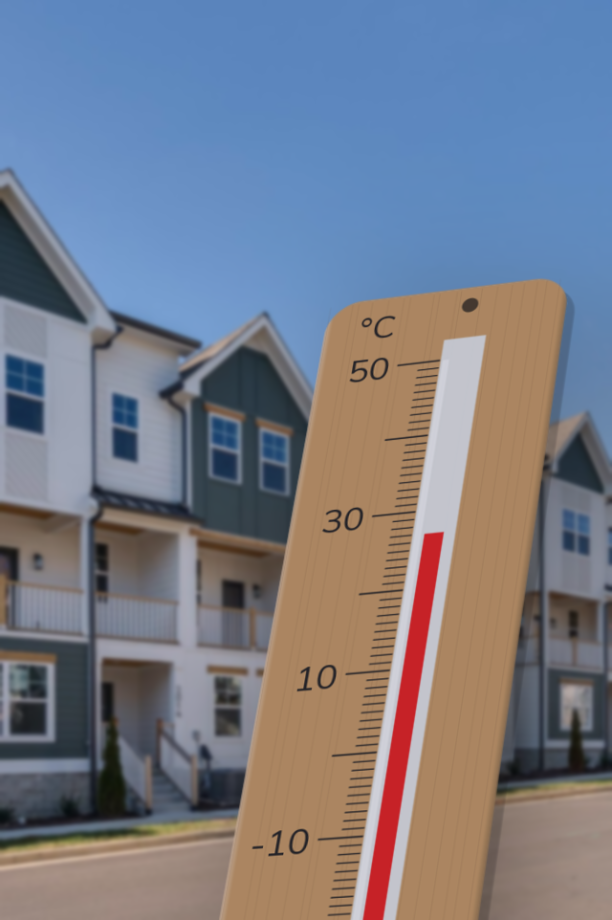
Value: 27
